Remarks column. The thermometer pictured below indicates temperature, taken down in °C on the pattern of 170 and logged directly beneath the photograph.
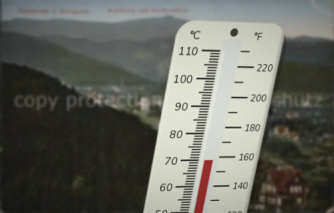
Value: 70
